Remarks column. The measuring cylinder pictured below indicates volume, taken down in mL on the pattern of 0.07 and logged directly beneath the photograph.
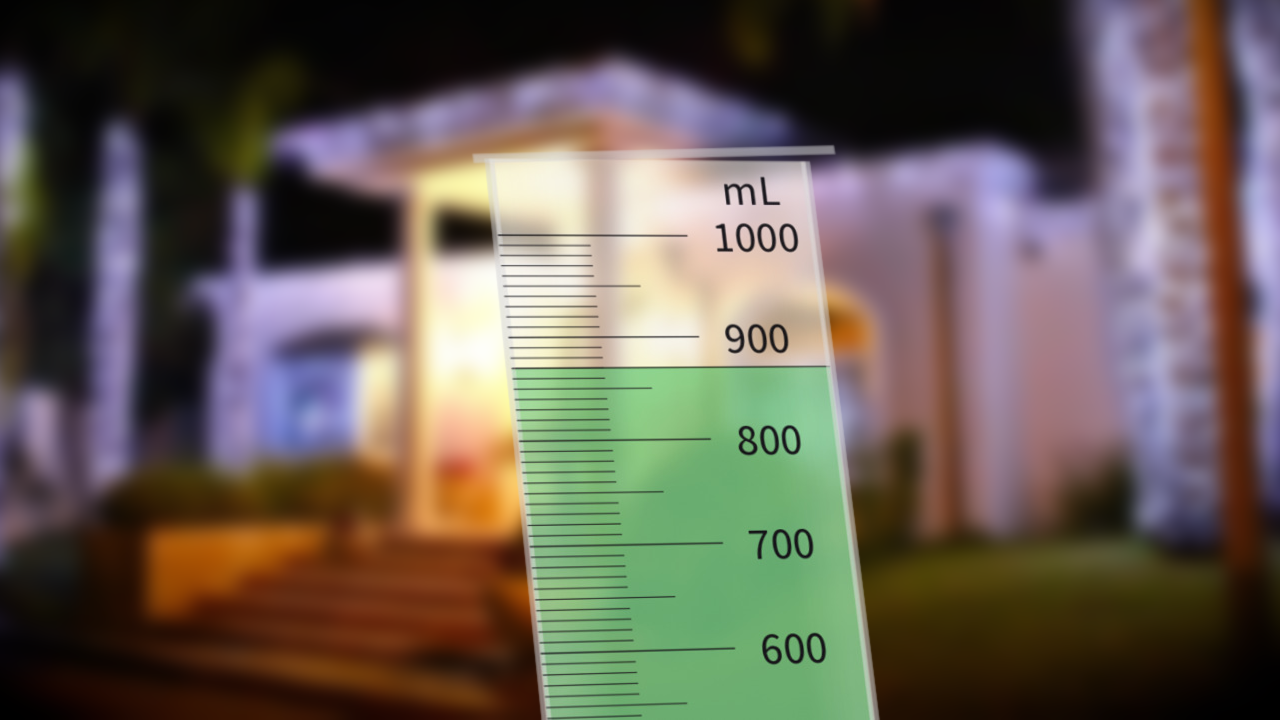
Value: 870
